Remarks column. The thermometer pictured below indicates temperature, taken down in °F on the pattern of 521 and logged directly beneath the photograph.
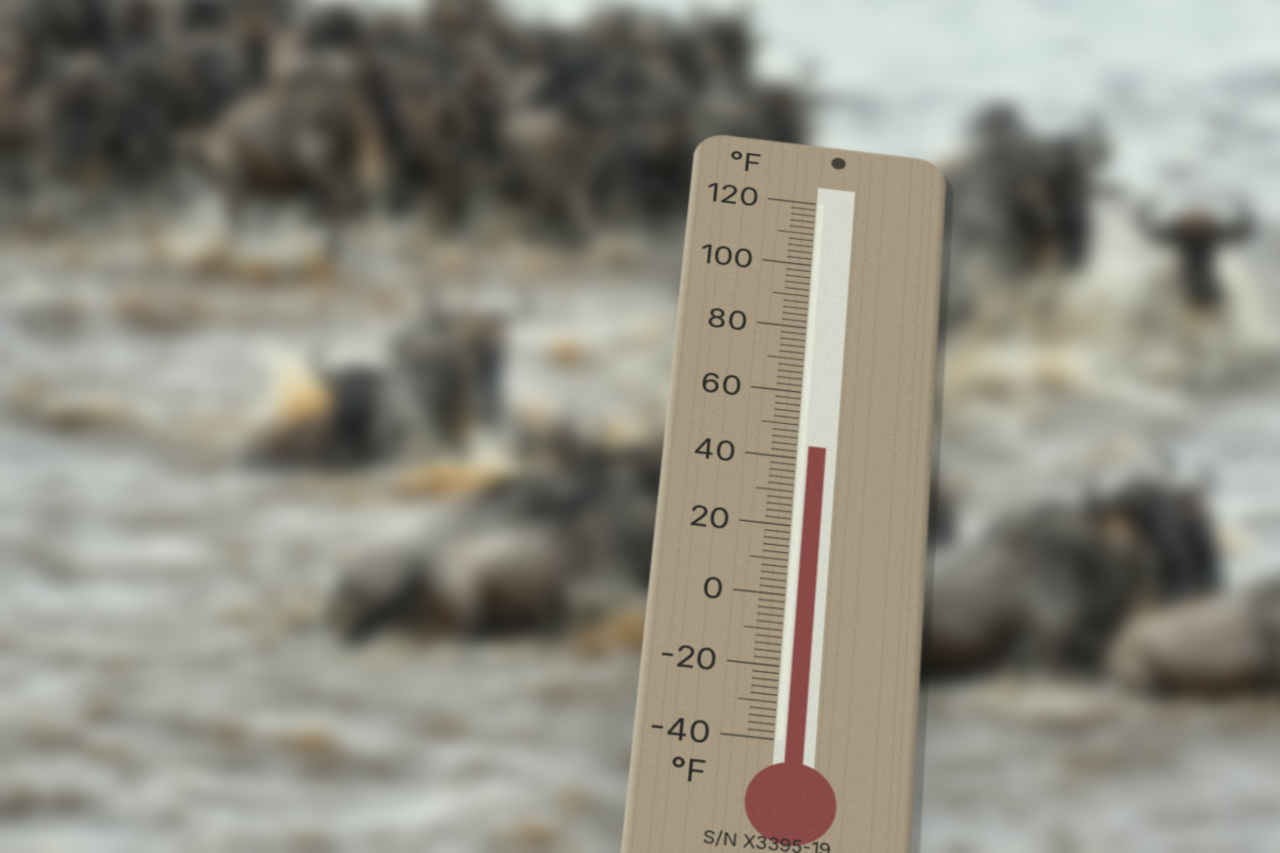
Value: 44
